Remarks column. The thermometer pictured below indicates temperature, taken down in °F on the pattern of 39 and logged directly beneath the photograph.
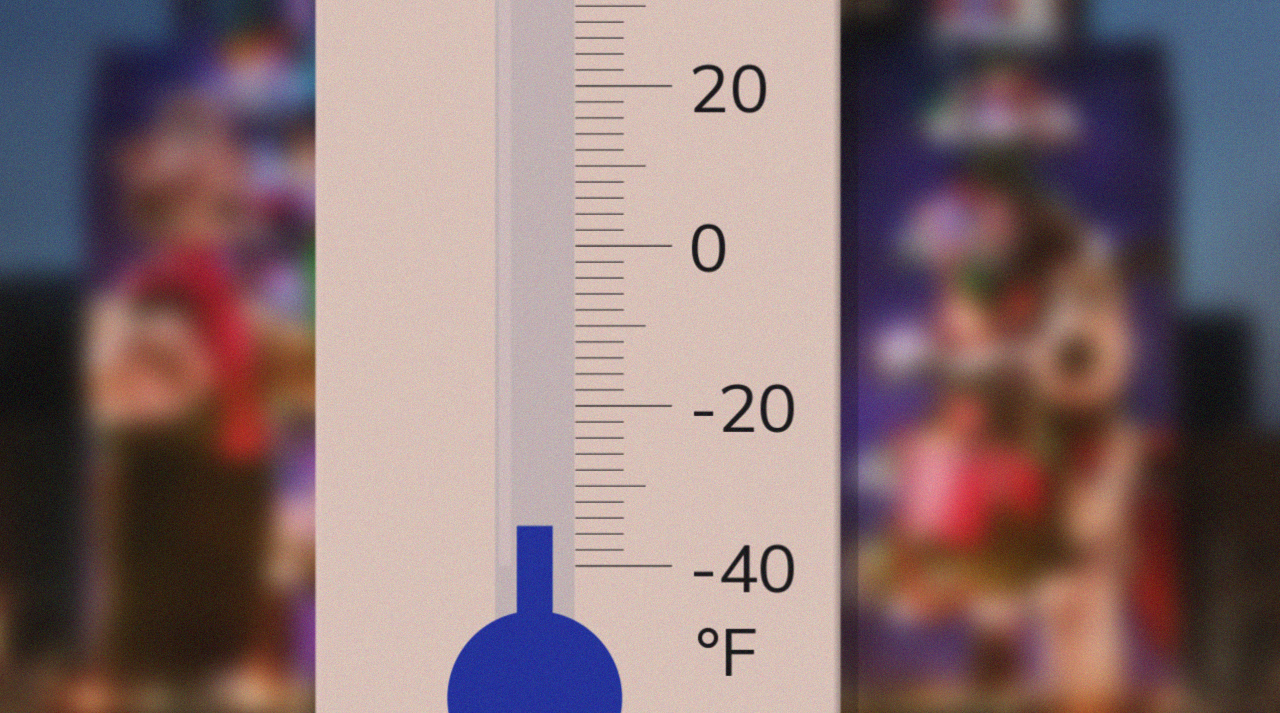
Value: -35
